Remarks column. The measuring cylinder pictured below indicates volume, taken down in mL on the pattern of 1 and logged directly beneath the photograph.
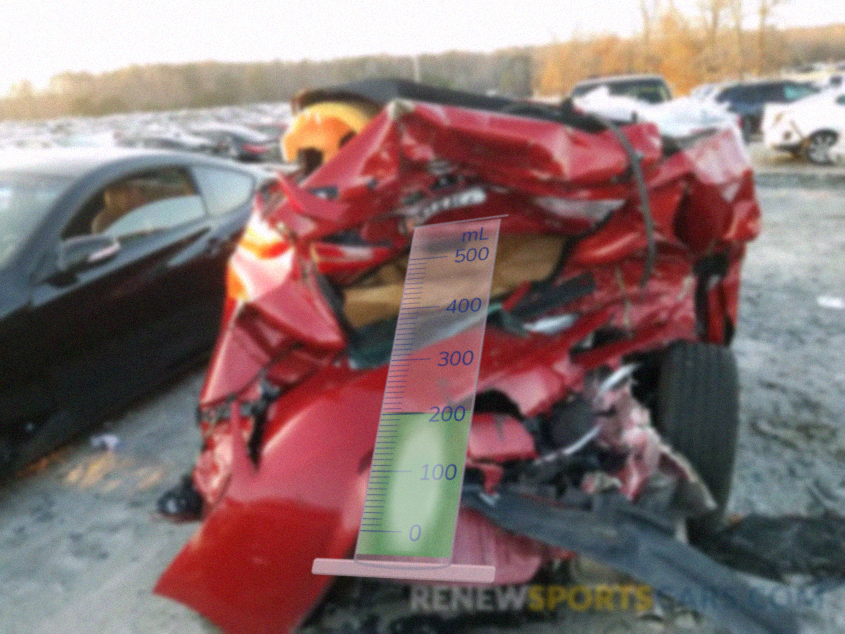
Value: 200
